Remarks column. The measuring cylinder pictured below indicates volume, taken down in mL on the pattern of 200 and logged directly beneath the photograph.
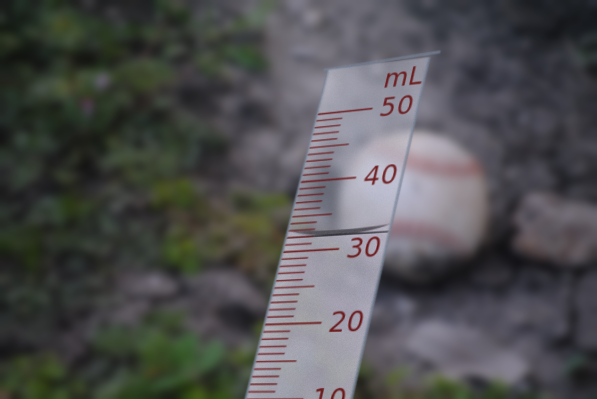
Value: 32
